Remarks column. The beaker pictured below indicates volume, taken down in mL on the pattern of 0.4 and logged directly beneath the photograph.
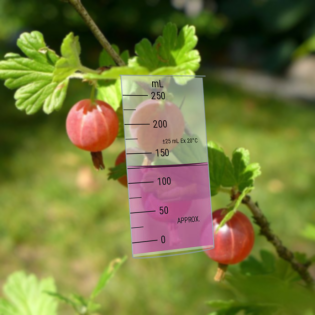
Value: 125
